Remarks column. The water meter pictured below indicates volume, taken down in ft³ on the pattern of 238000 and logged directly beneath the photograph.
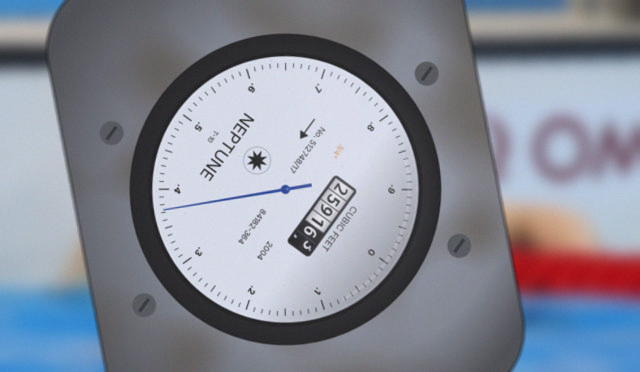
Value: 259163.37
